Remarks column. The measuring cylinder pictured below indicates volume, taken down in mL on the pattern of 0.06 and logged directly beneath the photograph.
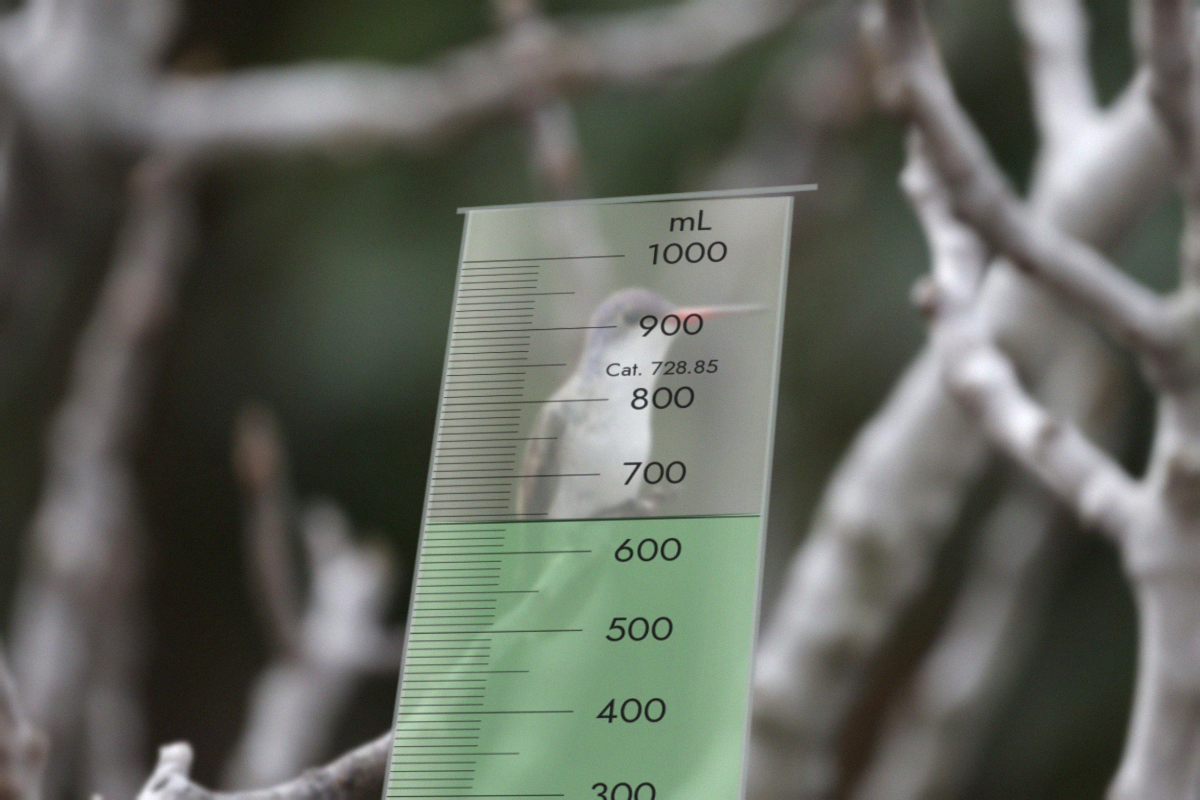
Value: 640
